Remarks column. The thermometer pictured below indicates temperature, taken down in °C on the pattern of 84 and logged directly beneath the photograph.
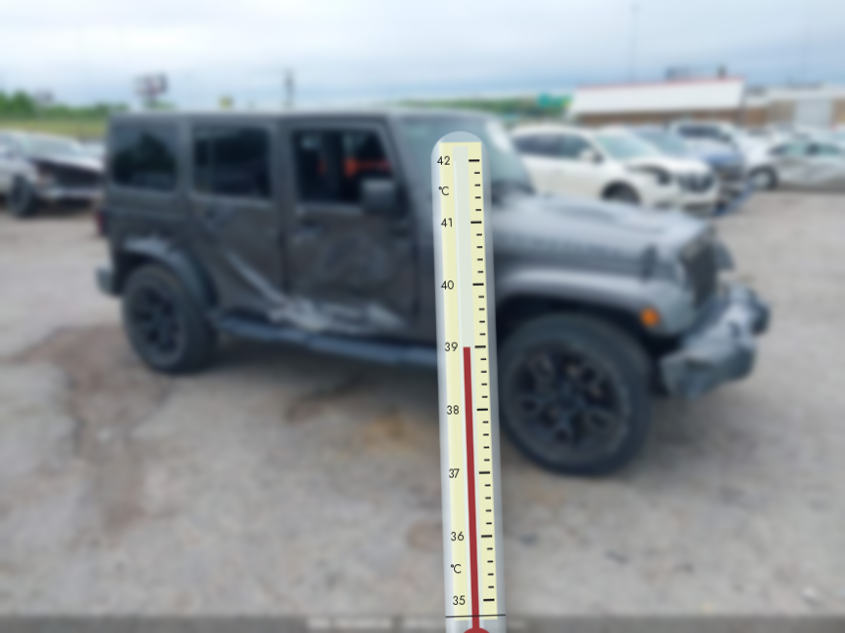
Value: 39
